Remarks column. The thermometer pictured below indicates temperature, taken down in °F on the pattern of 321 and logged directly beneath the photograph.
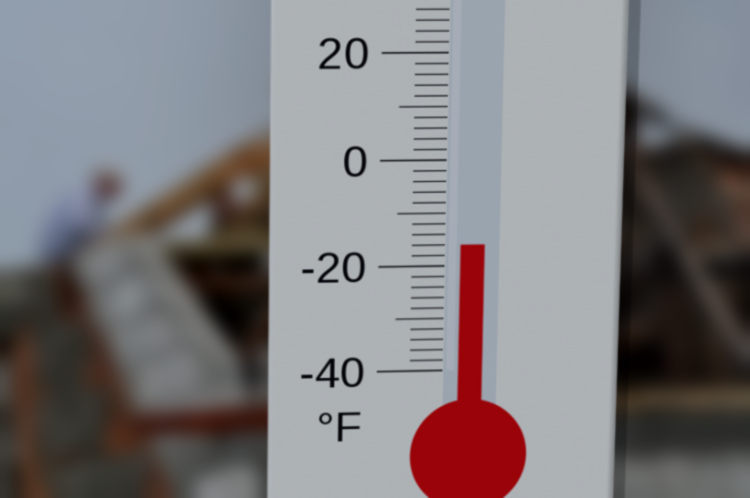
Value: -16
